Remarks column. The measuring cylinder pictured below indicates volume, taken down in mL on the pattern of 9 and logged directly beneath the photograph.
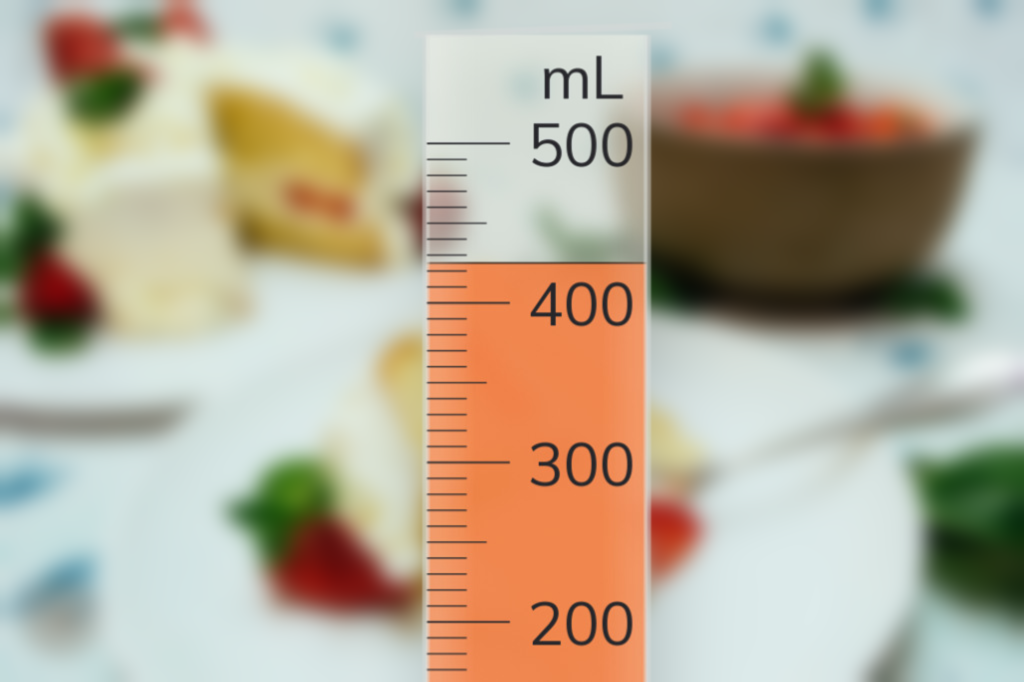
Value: 425
